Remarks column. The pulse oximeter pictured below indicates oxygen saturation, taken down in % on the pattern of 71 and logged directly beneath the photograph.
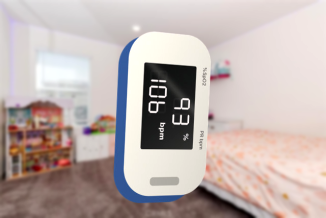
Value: 93
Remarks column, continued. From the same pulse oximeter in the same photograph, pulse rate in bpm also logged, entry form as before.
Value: 106
